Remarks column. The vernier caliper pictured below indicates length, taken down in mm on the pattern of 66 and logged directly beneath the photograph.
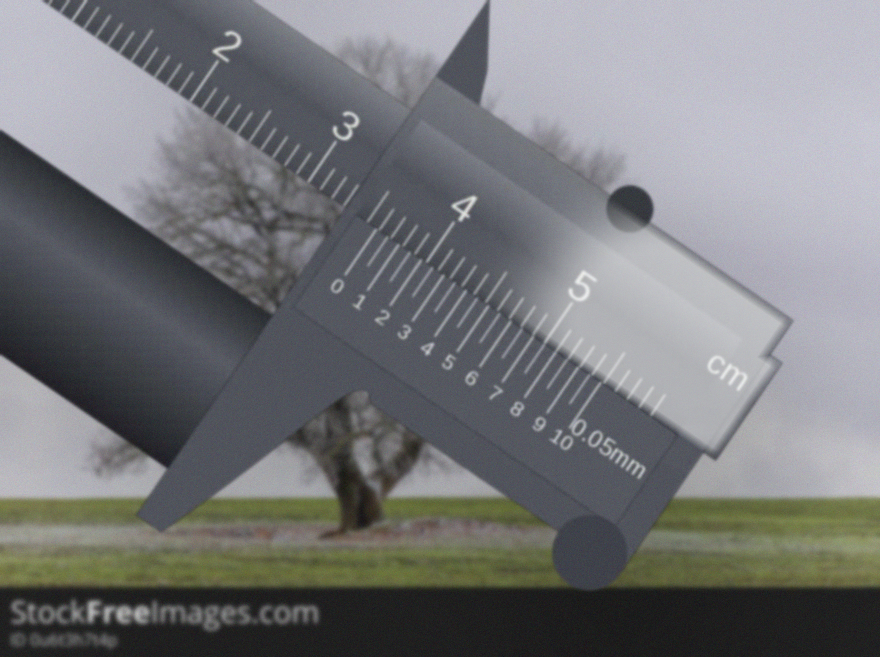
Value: 35.8
